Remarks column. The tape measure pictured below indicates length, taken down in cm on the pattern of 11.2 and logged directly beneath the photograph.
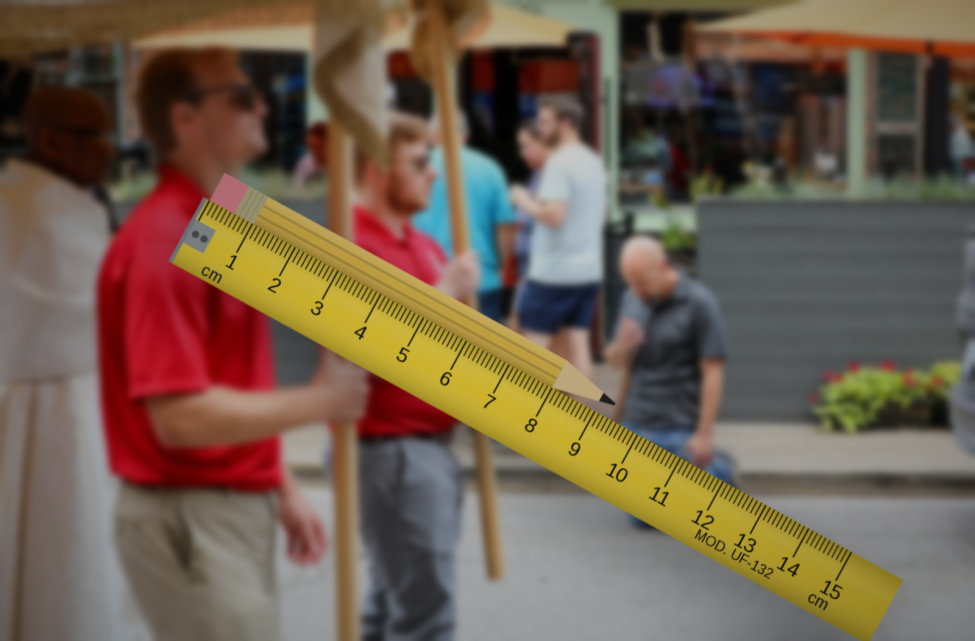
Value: 9.3
